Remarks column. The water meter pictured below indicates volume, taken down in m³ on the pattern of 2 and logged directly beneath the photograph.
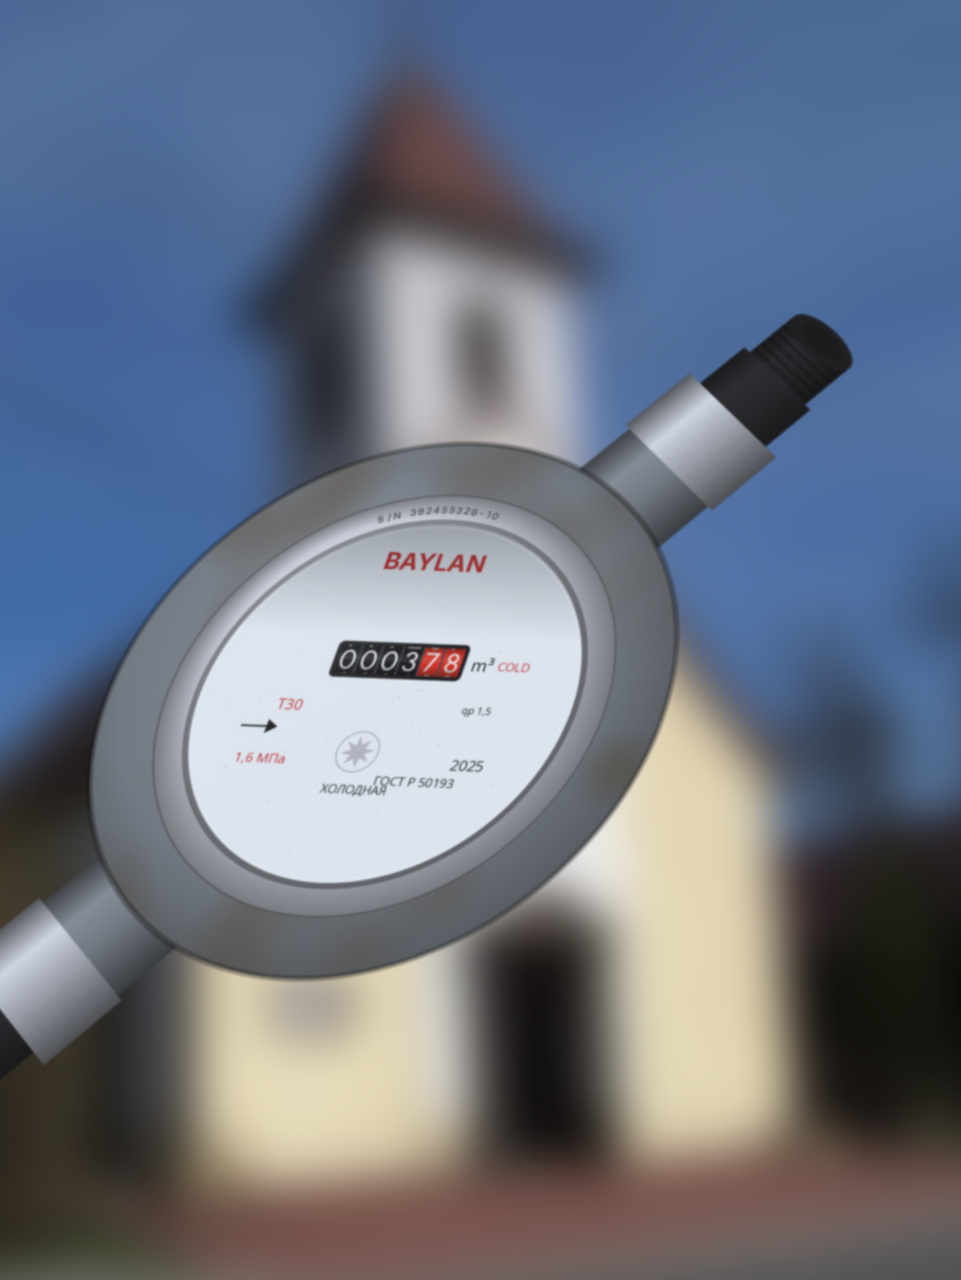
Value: 3.78
